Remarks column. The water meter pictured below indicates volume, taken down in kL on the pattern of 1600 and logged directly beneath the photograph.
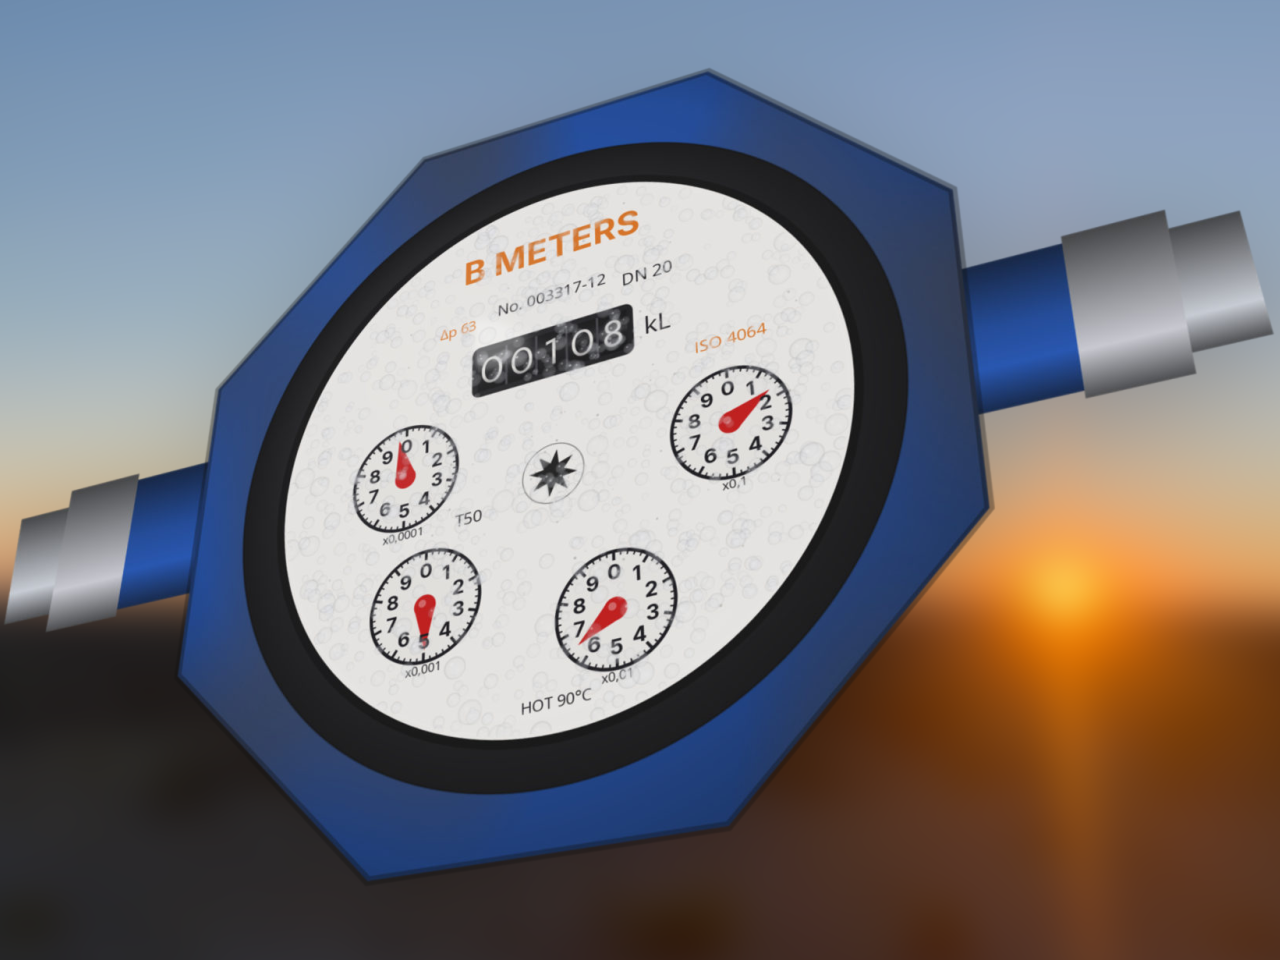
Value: 108.1649
